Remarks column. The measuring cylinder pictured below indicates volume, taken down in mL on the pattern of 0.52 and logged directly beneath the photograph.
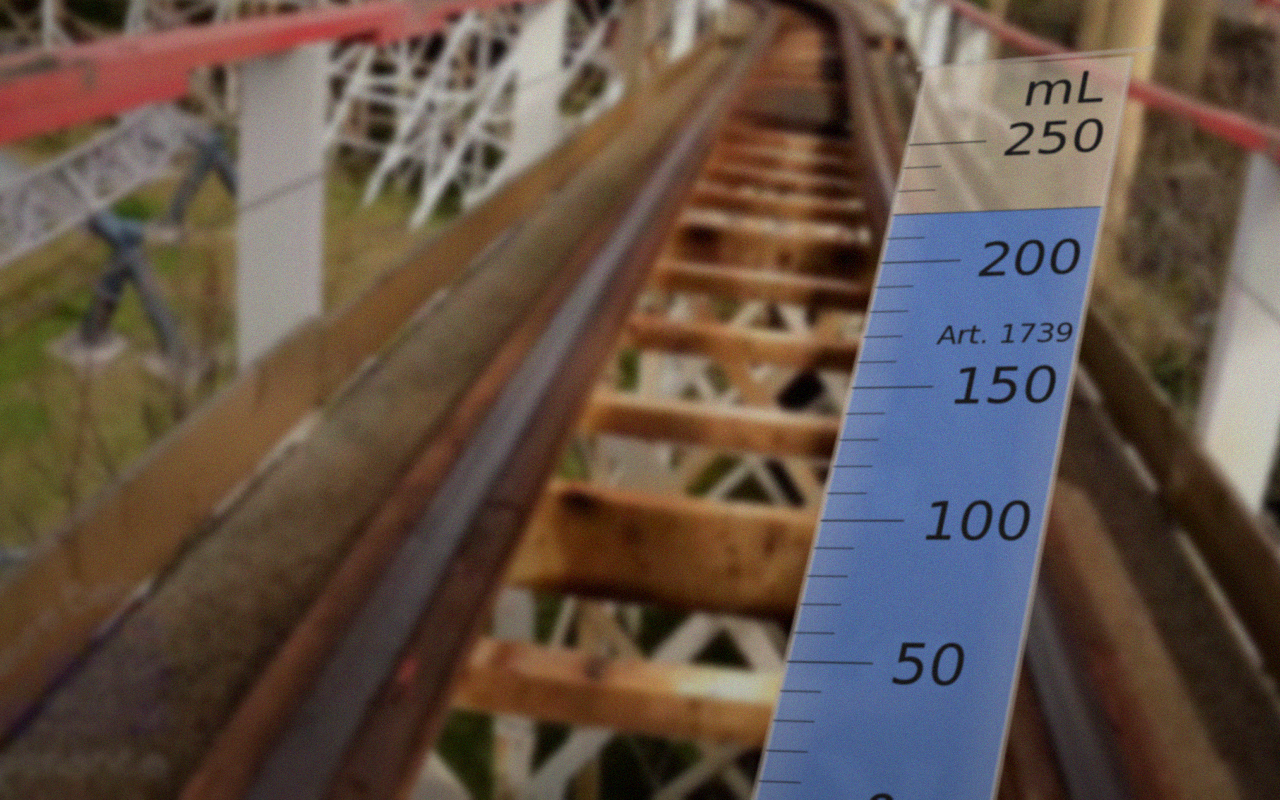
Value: 220
